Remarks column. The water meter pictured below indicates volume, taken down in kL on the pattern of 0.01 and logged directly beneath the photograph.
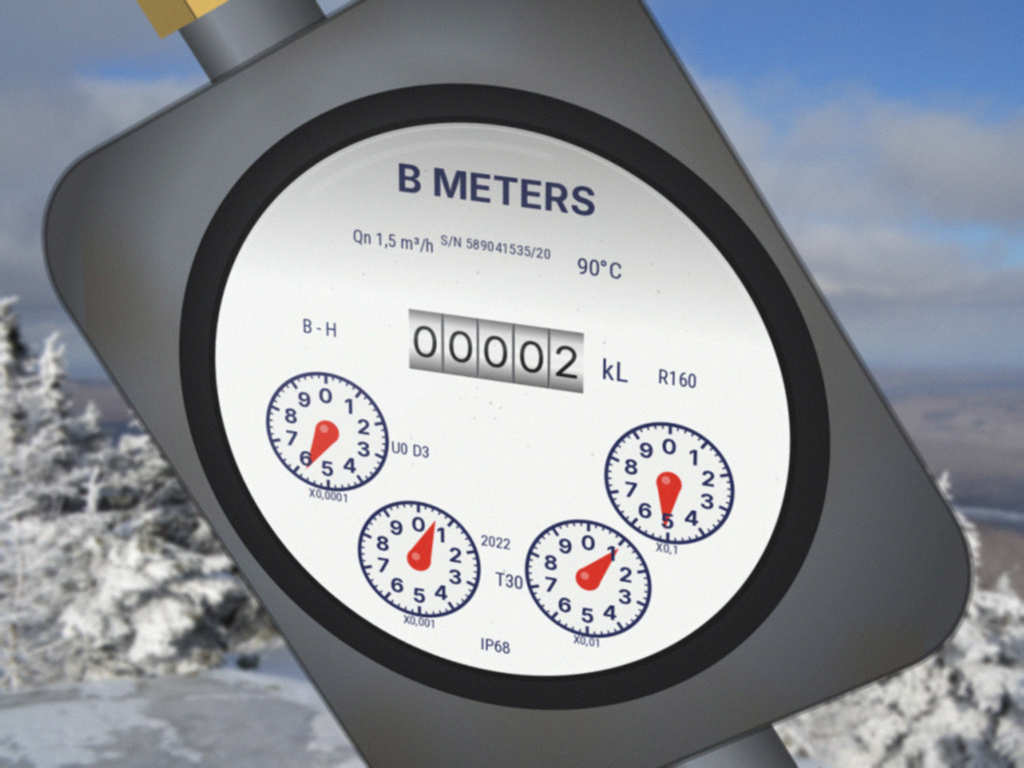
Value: 2.5105
